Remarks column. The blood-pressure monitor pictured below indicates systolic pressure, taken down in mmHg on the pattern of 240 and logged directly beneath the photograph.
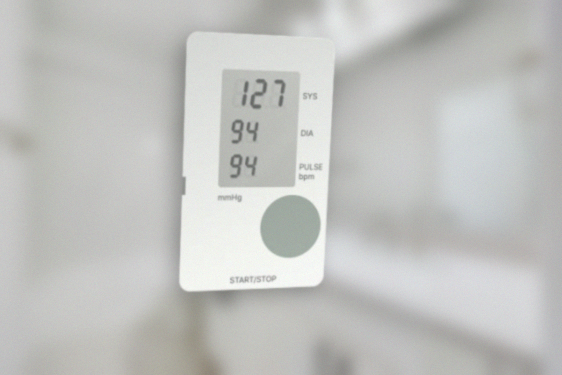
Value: 127
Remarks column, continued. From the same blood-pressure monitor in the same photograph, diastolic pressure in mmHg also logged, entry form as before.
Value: 94
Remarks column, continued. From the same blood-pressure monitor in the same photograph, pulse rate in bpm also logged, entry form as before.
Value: 94
